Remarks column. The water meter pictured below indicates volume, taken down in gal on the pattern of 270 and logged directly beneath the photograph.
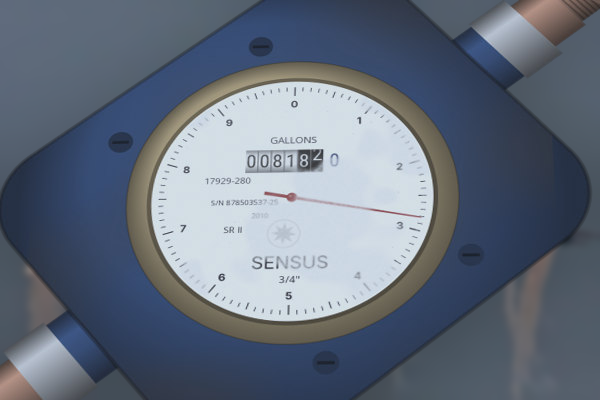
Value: 81822.8
